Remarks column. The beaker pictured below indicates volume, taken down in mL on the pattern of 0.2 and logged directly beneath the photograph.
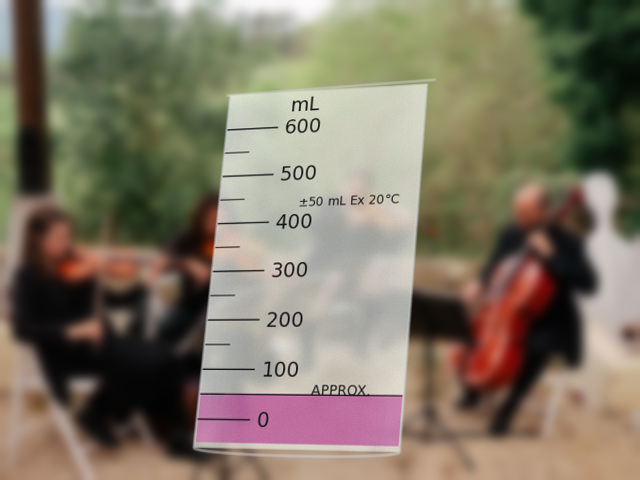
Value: 50
